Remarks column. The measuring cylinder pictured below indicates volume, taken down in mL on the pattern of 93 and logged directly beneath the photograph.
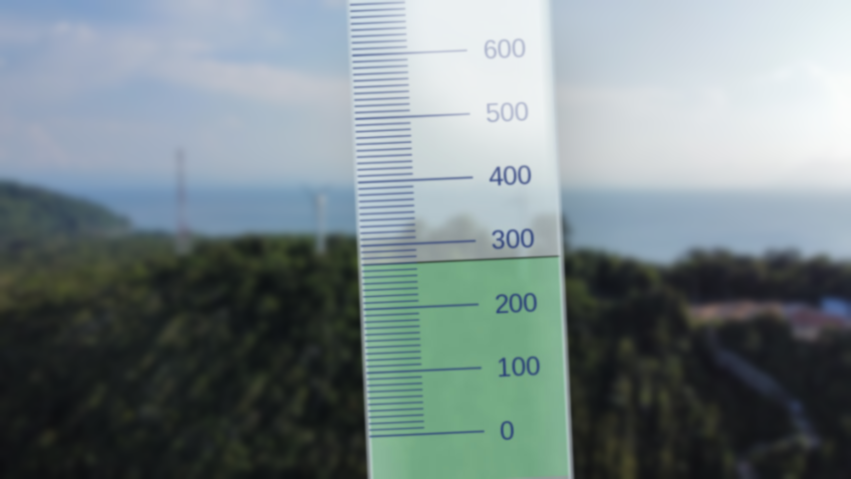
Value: 270
